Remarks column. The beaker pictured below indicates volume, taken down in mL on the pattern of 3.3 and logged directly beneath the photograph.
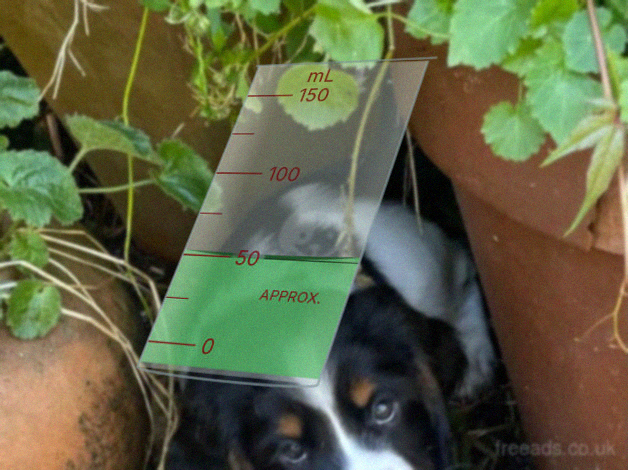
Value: 50
